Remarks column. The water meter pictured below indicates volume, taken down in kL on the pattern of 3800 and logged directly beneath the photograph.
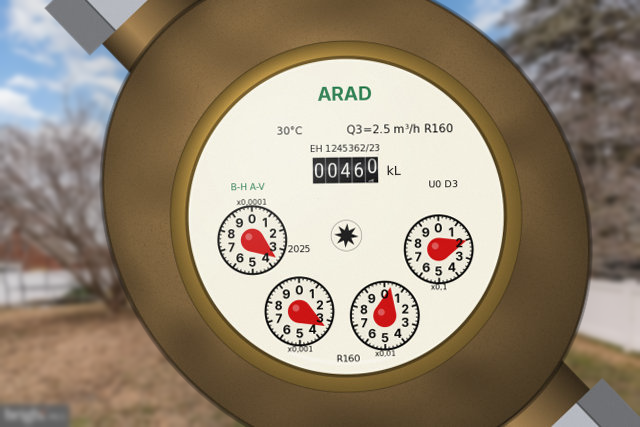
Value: 460.2033
